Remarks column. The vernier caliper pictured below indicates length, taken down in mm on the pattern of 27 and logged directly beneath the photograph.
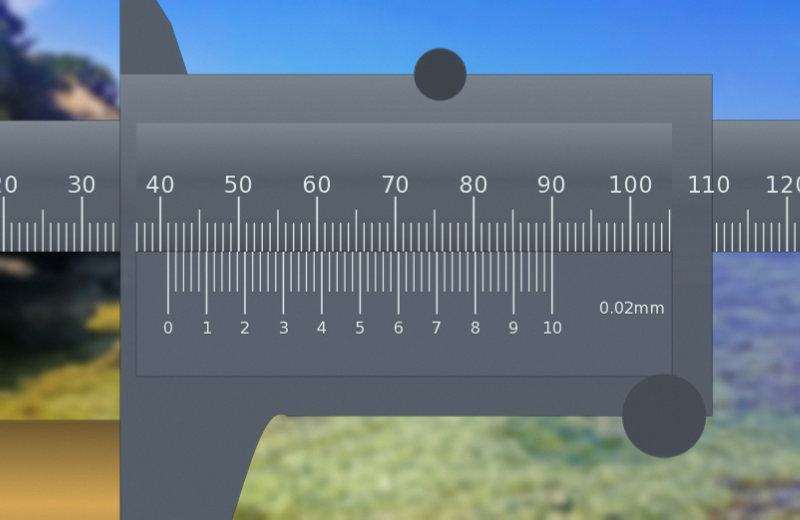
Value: 41.0
